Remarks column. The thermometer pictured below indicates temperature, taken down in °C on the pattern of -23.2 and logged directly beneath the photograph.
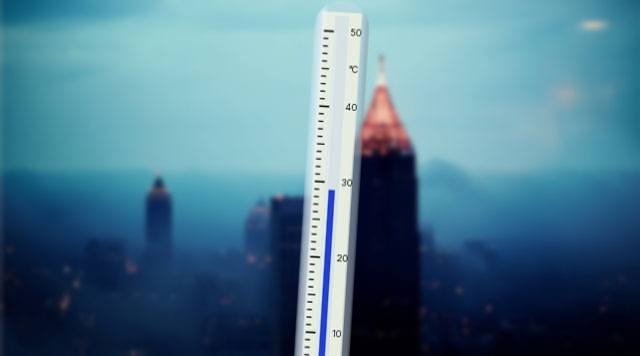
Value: 29
